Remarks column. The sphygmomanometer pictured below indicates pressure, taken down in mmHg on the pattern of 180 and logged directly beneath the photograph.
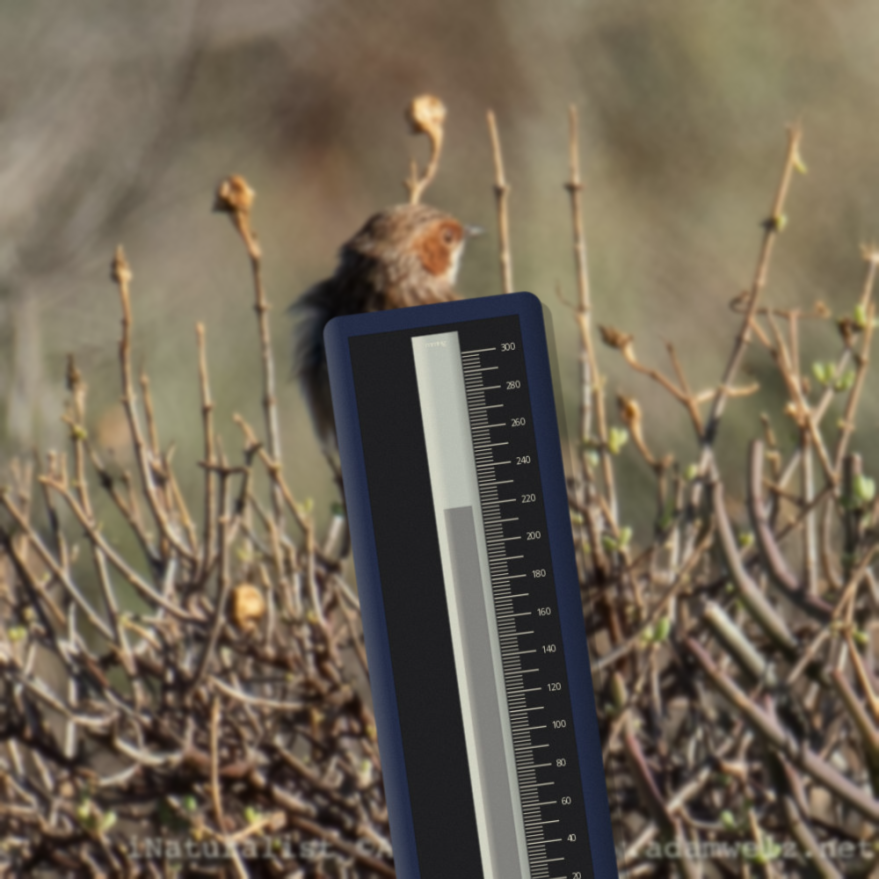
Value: 220
